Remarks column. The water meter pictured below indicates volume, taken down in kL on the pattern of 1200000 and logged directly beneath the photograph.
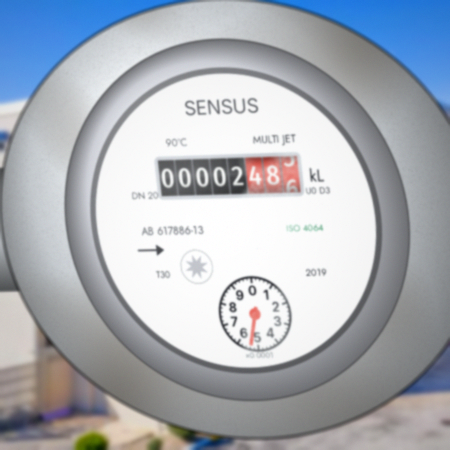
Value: 2.4855
